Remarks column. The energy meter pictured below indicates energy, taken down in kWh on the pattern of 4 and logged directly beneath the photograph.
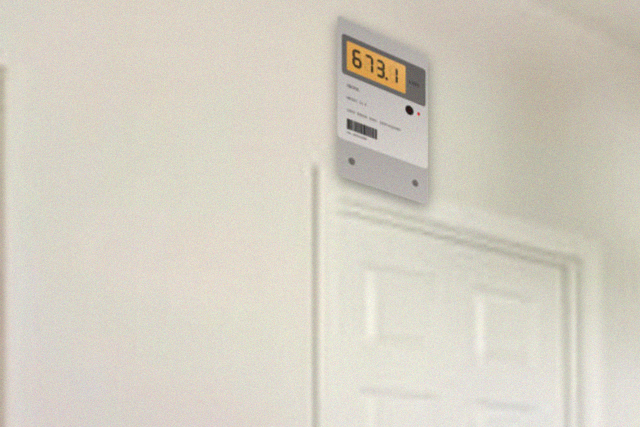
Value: 673.1
